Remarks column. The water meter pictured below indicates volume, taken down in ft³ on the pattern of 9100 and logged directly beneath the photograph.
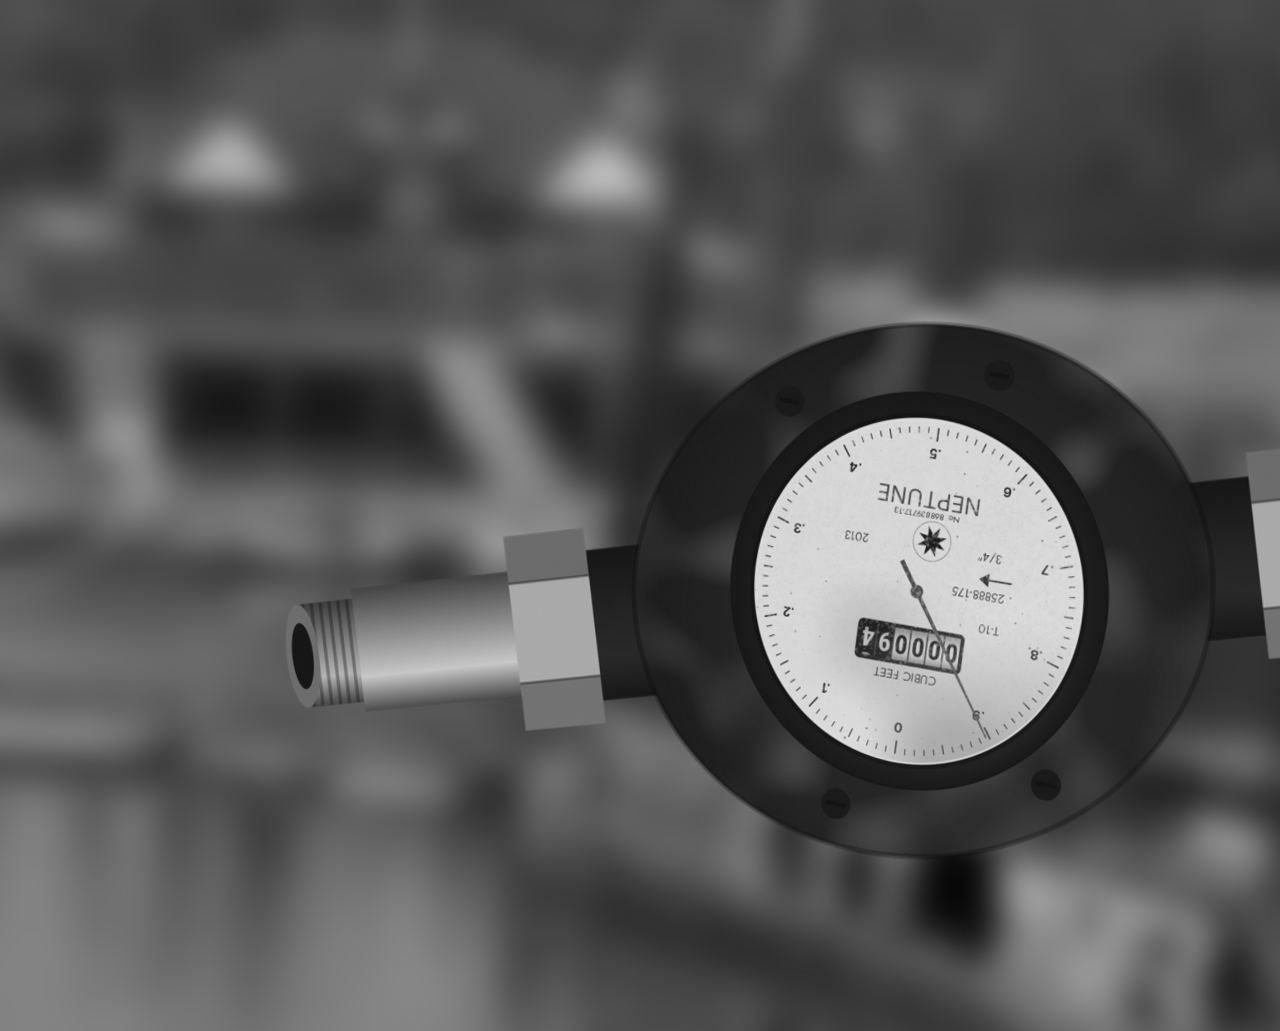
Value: 93.90
